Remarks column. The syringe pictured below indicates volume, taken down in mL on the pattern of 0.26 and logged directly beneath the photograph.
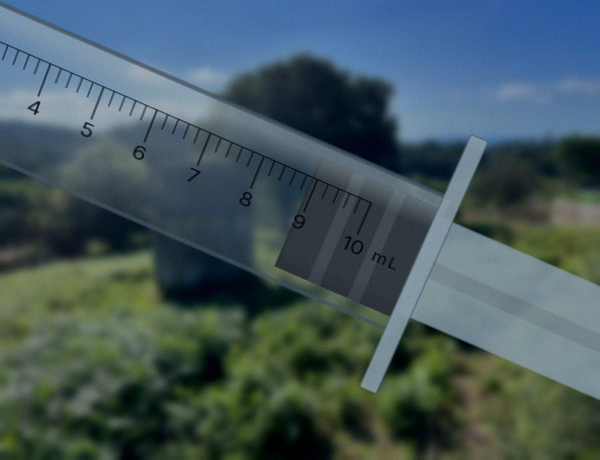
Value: 8.9
